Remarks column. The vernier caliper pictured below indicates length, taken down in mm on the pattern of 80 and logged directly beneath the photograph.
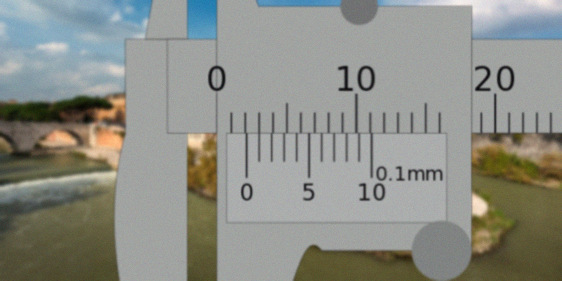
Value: 2.1
